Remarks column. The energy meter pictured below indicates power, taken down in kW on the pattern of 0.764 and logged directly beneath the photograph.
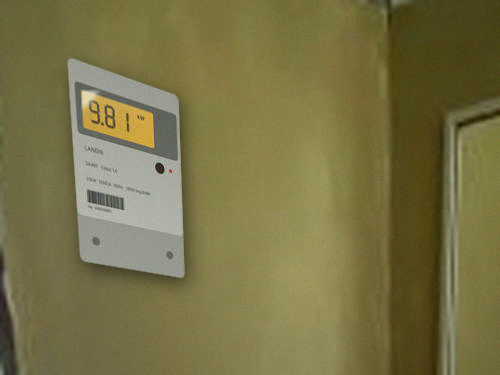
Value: 9.81
